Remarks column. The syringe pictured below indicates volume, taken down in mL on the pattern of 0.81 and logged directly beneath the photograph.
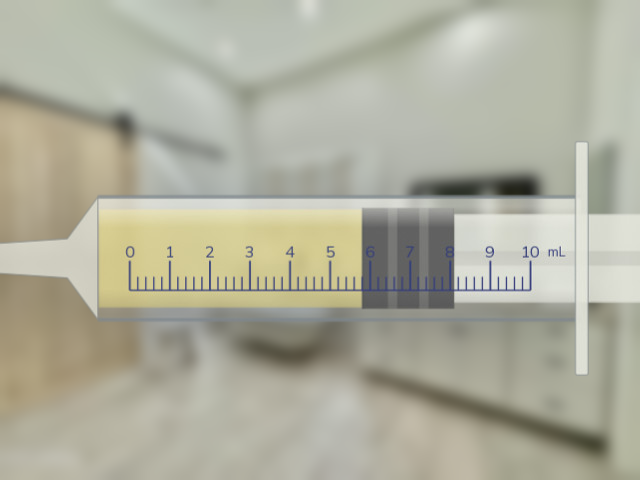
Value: 5.8
